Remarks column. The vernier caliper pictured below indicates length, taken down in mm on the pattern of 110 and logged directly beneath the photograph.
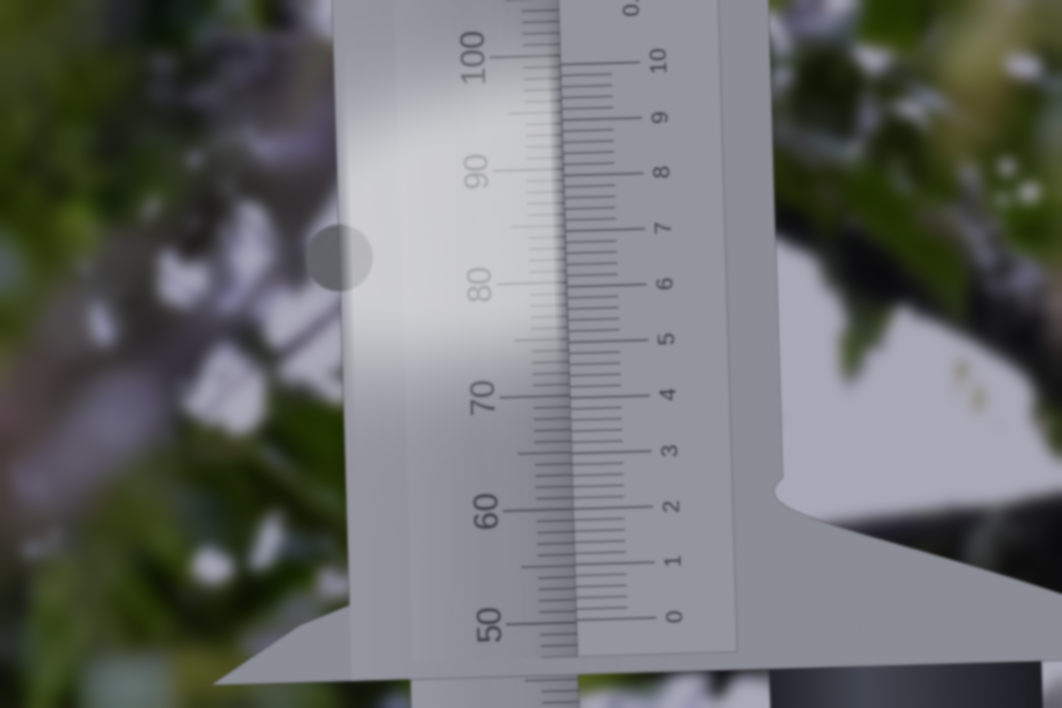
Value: 50.2
